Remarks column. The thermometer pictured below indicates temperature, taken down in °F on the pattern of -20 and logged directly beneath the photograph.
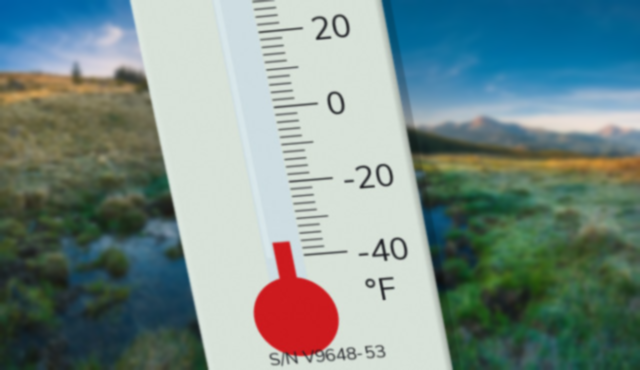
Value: -36
